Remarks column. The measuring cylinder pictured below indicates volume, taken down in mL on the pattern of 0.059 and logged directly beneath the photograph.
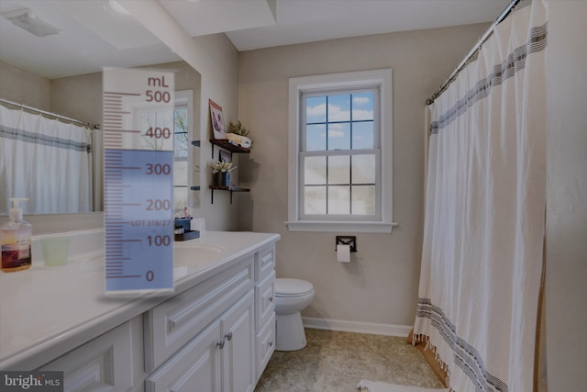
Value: 350
